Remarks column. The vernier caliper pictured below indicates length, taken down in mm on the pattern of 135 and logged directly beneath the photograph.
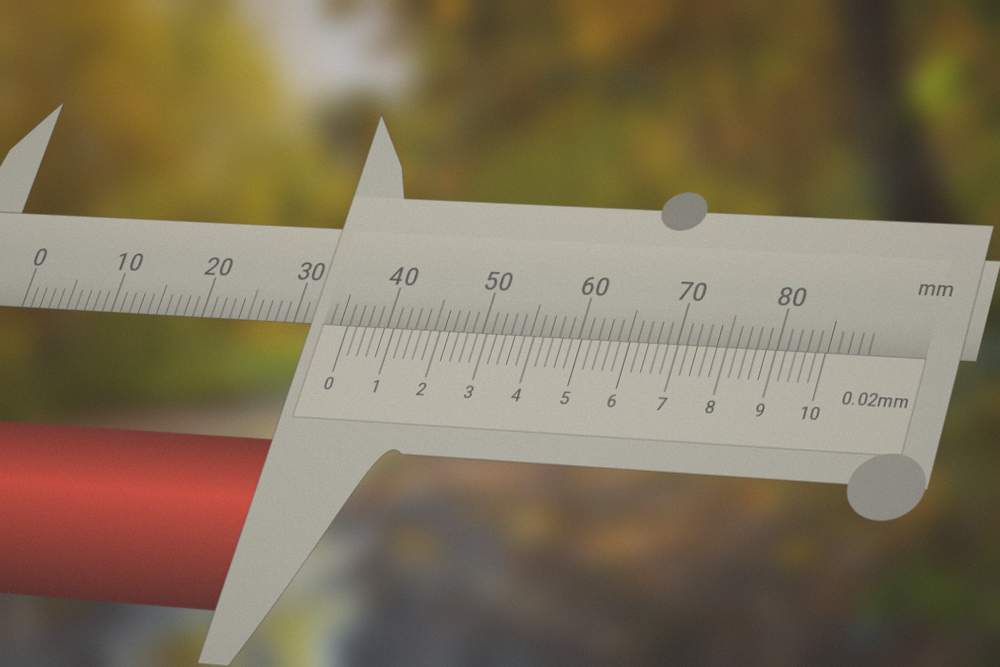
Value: 35.8
